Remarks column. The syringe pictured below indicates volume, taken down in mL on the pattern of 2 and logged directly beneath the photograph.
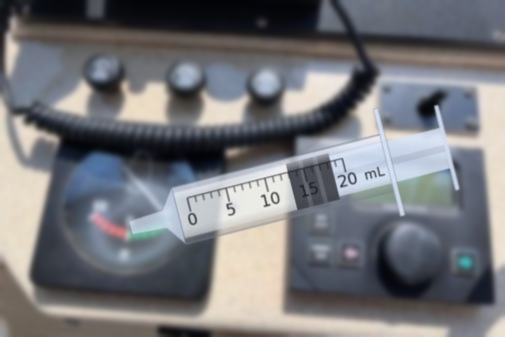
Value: 13
